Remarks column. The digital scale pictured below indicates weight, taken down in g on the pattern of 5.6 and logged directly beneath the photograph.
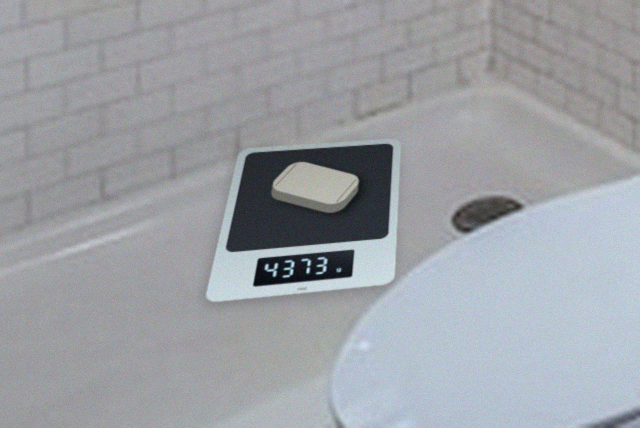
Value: 4373
